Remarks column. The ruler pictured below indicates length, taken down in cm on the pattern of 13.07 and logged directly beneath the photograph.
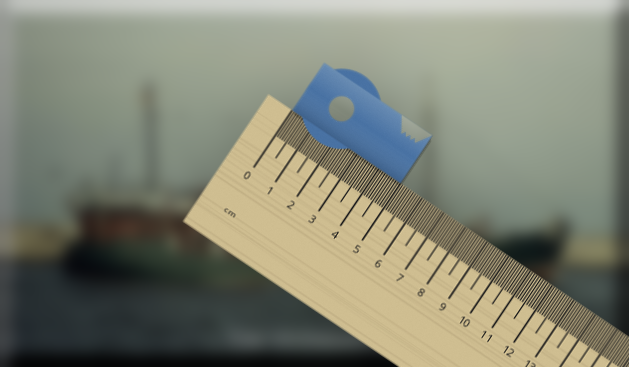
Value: 5
